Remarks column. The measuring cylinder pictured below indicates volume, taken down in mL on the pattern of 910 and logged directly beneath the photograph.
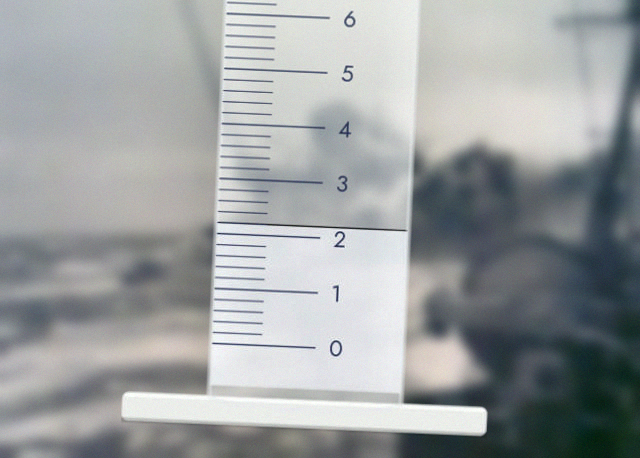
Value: 2.2
